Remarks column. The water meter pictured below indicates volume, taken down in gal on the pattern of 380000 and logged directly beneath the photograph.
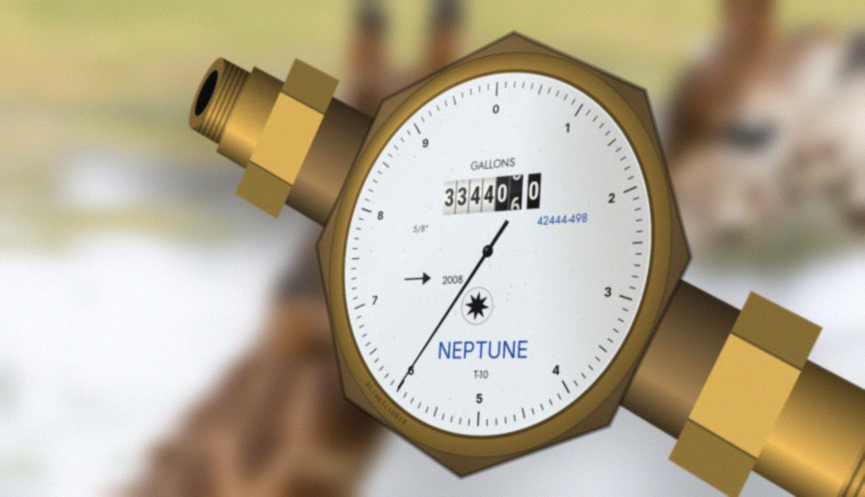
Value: 3344056.0
